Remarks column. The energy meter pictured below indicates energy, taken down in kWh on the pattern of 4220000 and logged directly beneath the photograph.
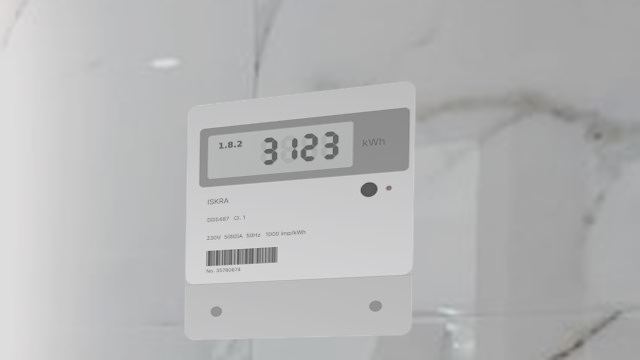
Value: 3123
